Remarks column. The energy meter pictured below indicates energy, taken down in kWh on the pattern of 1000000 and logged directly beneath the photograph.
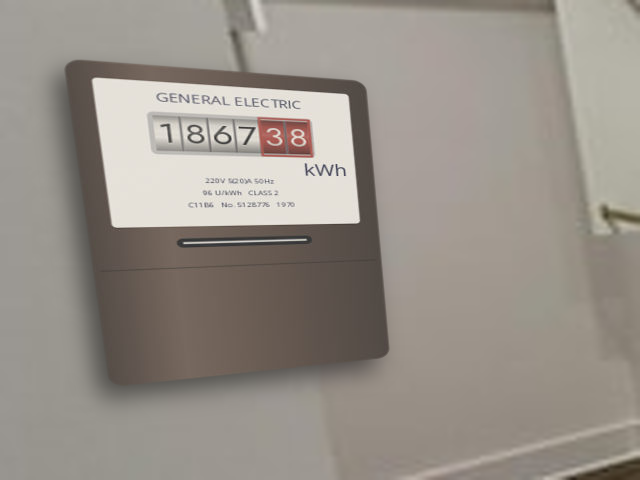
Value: 1867.38
